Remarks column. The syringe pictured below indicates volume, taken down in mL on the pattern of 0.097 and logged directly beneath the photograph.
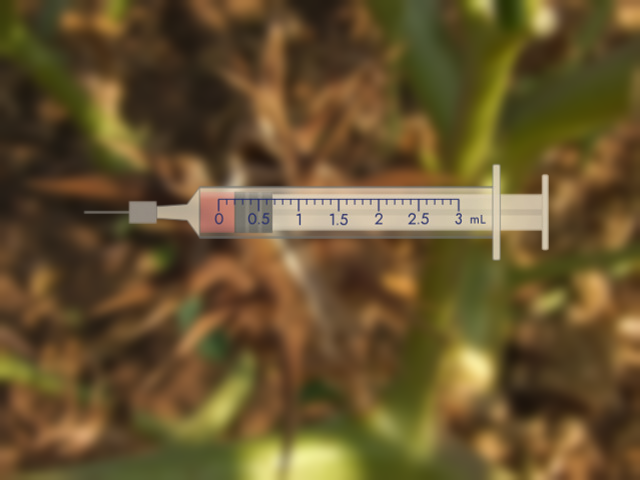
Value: 0.2
